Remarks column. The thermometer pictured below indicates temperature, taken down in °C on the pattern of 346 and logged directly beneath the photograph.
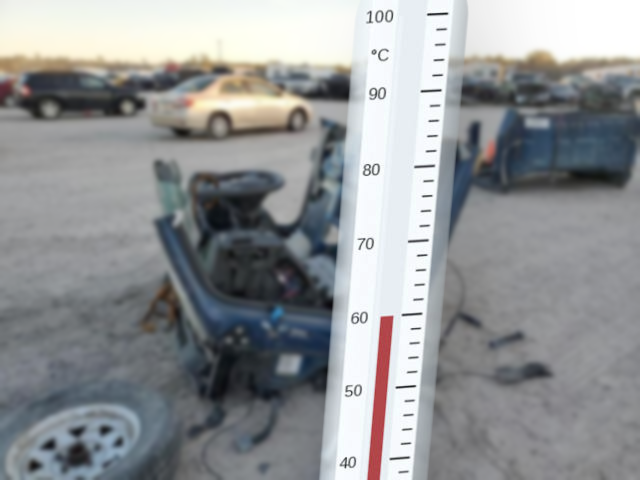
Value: 60
